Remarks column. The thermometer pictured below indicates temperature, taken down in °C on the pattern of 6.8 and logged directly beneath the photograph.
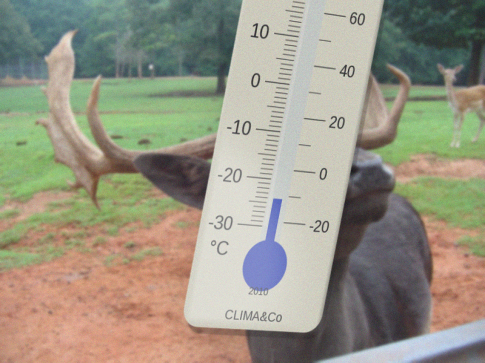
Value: -24
